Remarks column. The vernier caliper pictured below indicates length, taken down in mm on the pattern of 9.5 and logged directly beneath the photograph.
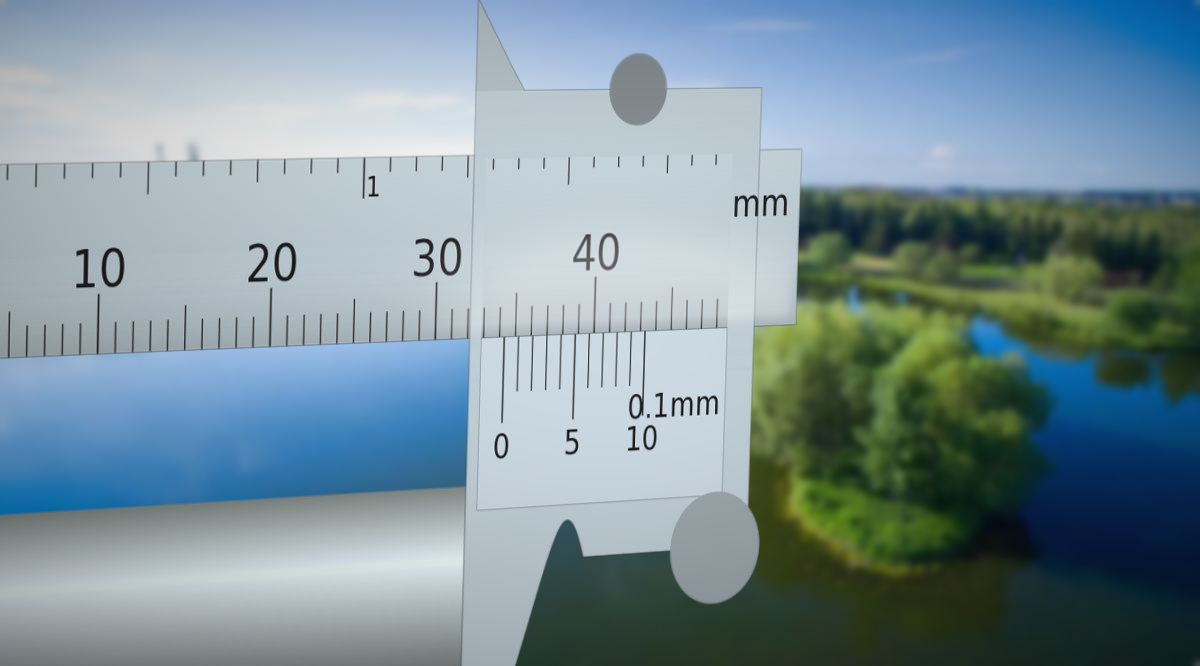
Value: 34.3
